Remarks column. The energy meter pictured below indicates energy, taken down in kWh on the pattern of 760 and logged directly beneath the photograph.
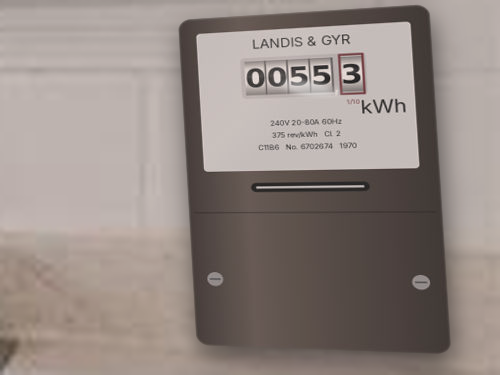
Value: 55.3
